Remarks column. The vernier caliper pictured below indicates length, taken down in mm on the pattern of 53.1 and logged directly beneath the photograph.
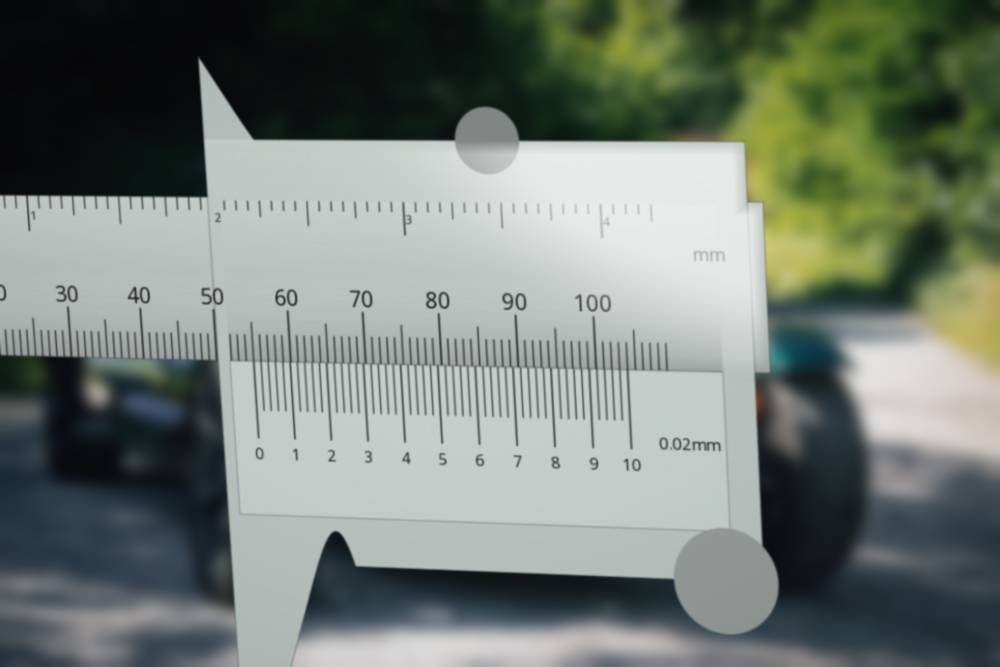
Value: 55.0
